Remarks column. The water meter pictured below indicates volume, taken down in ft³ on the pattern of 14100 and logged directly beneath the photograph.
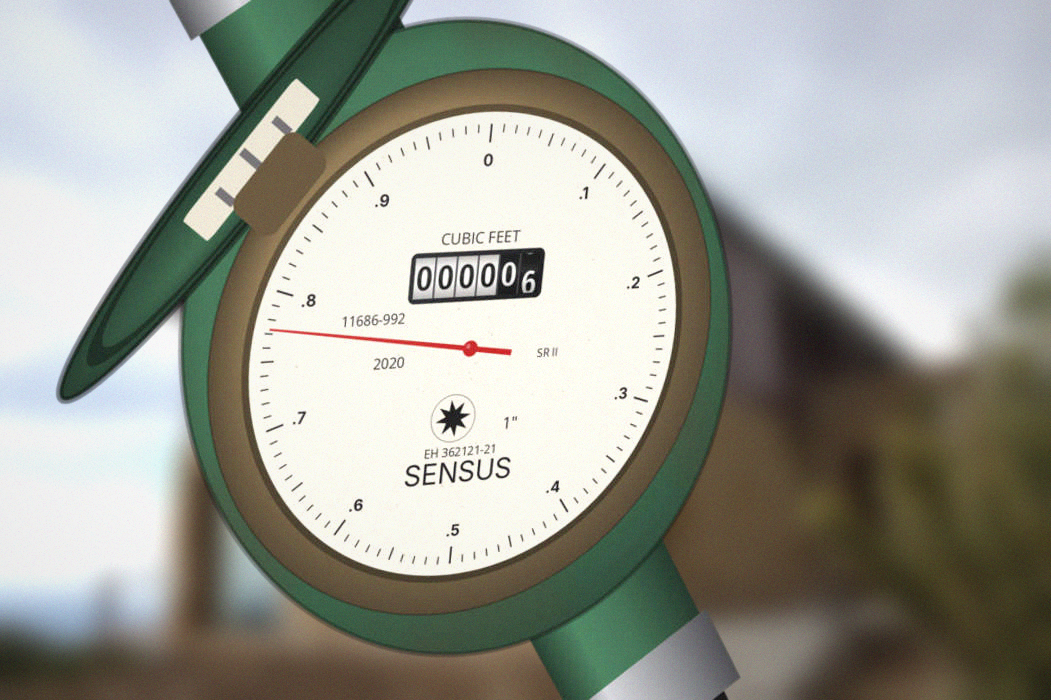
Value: 5.77
